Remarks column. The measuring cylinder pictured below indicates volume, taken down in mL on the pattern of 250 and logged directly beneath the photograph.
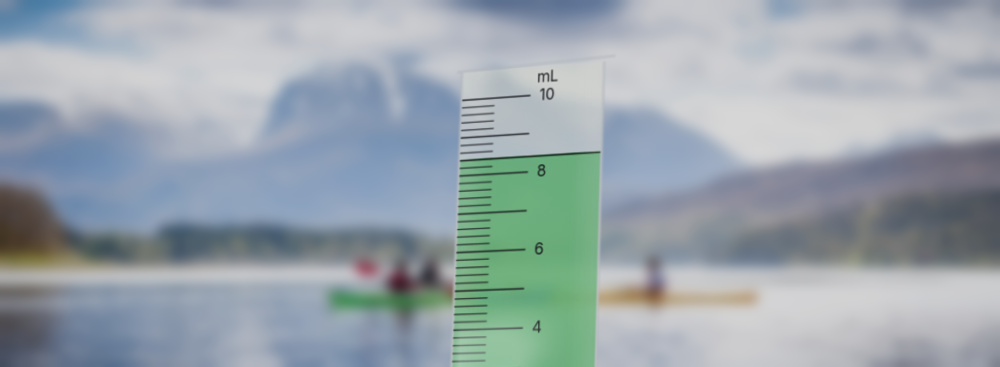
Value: 8.4
